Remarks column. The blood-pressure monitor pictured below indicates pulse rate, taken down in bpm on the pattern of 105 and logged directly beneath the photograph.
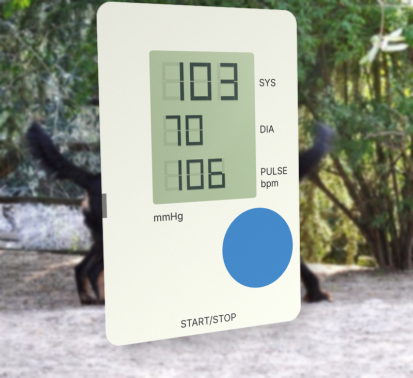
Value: 106
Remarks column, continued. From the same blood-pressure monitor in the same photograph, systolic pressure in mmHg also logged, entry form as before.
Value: 103
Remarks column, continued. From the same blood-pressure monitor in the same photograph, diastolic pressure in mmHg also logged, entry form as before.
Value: 70
